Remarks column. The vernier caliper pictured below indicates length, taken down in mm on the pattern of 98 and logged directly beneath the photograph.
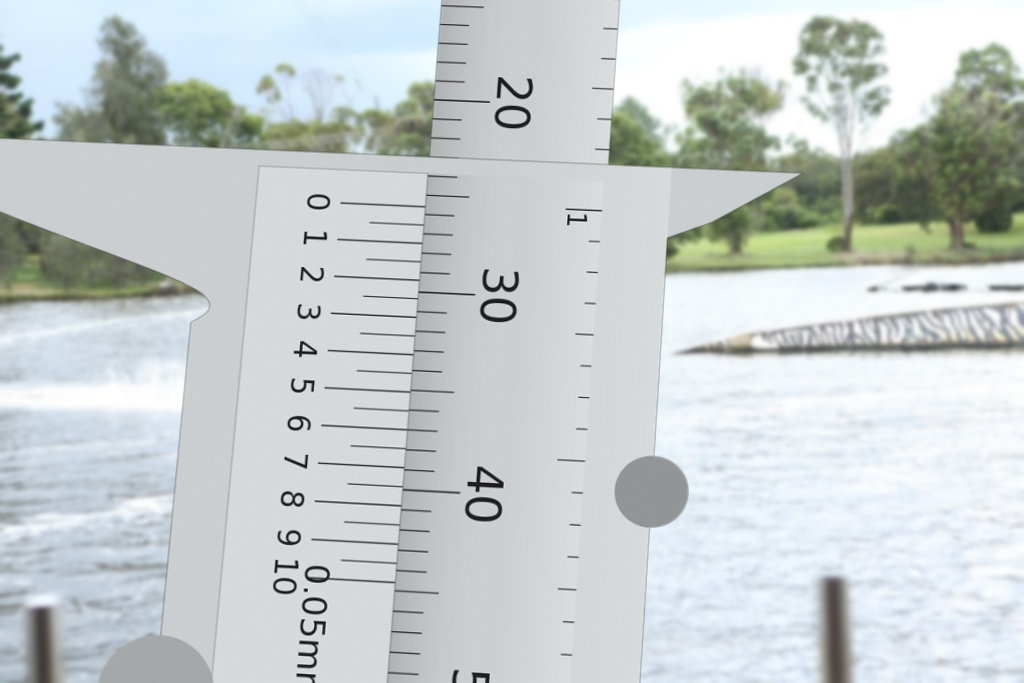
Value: 25.6
